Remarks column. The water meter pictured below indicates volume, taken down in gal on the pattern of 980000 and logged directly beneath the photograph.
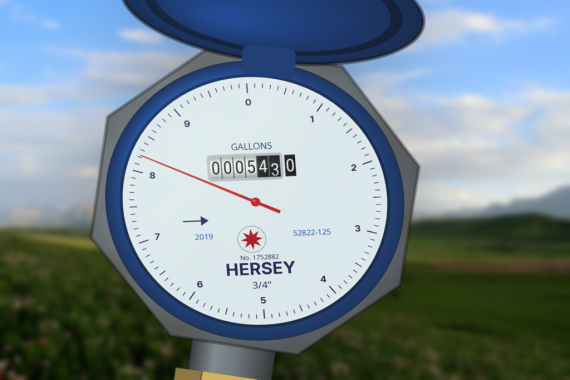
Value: 5428.2
